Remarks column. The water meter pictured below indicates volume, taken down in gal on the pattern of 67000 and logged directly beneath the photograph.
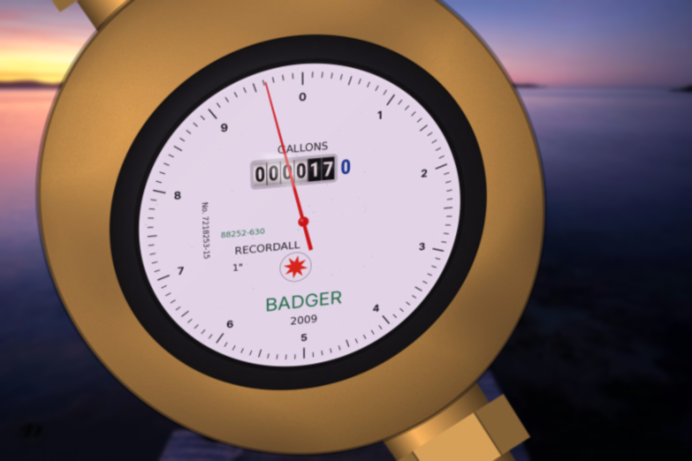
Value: 169.6
